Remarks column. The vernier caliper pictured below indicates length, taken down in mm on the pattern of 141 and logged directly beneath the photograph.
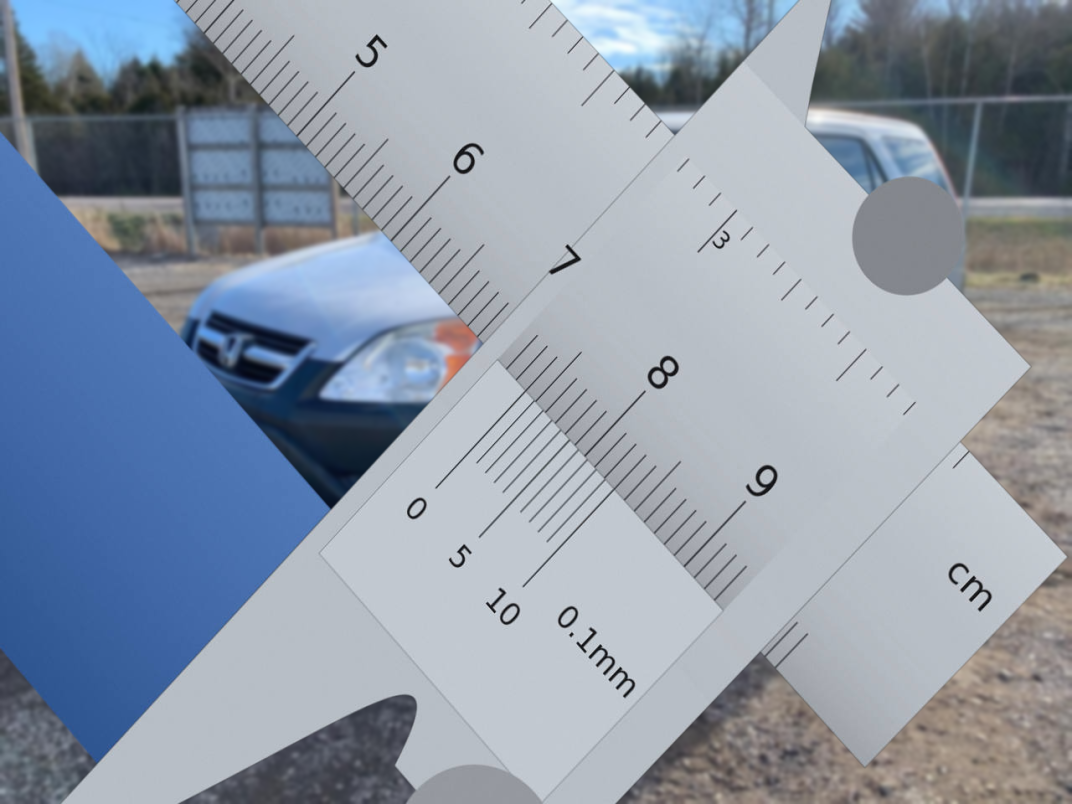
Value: 74.0
